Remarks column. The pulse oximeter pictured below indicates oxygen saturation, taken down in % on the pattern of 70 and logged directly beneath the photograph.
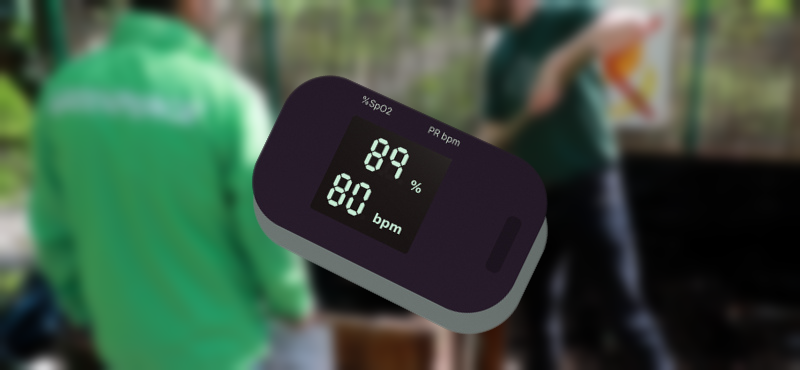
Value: 89
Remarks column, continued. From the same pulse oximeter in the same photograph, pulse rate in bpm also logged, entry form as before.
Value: 80
